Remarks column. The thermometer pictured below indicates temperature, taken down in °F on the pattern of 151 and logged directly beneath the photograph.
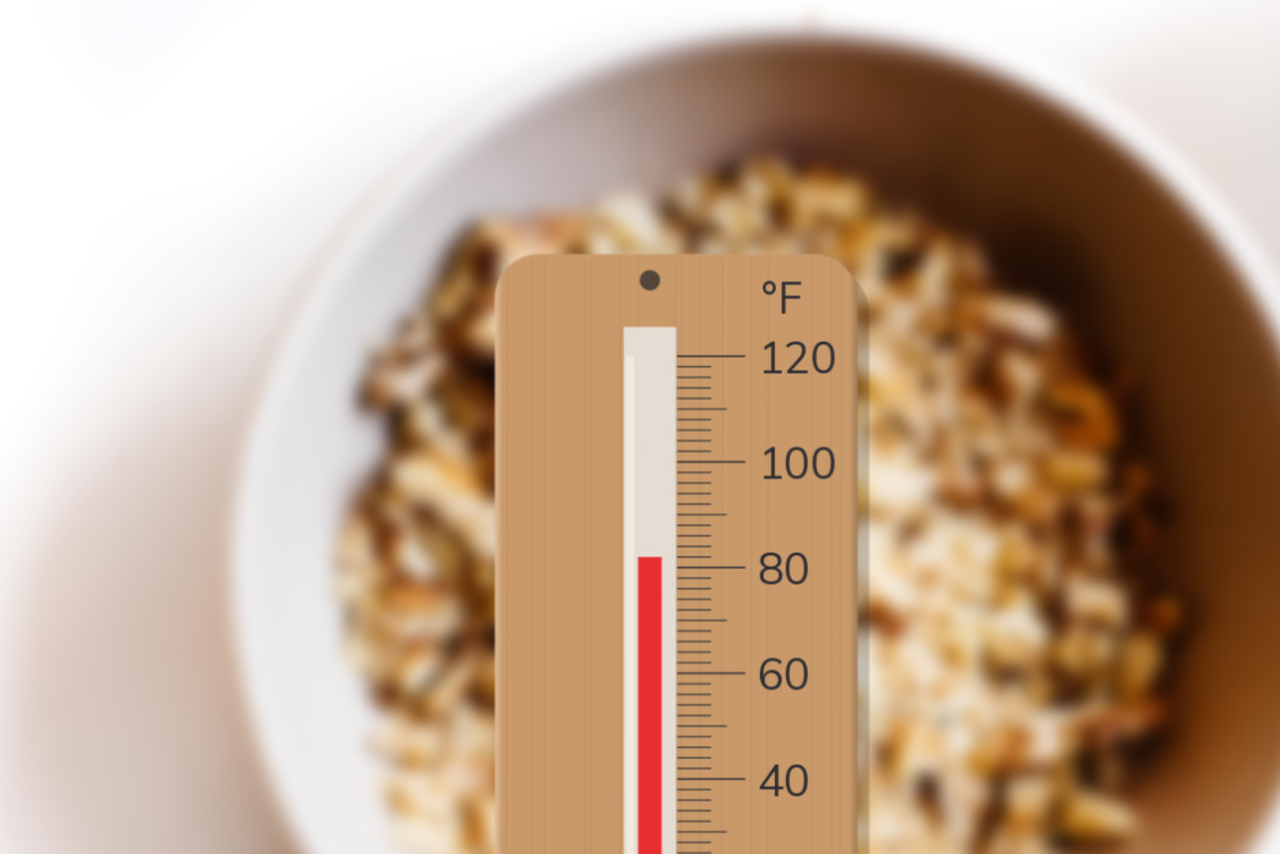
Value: 82
